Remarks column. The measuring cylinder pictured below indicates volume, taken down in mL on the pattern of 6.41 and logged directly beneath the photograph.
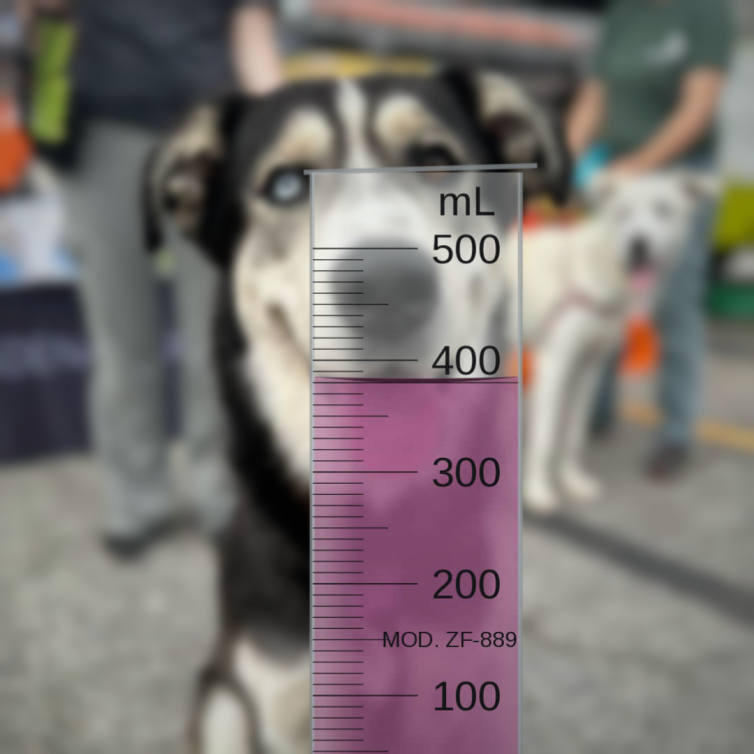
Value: 380
